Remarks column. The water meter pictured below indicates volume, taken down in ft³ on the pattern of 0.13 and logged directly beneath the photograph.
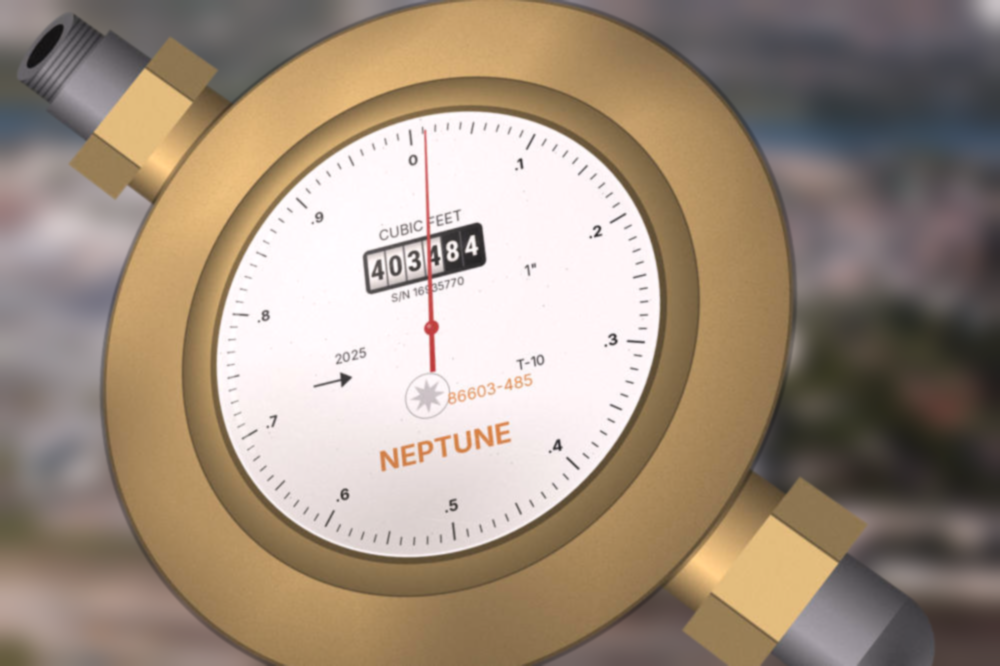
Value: 403484.01
